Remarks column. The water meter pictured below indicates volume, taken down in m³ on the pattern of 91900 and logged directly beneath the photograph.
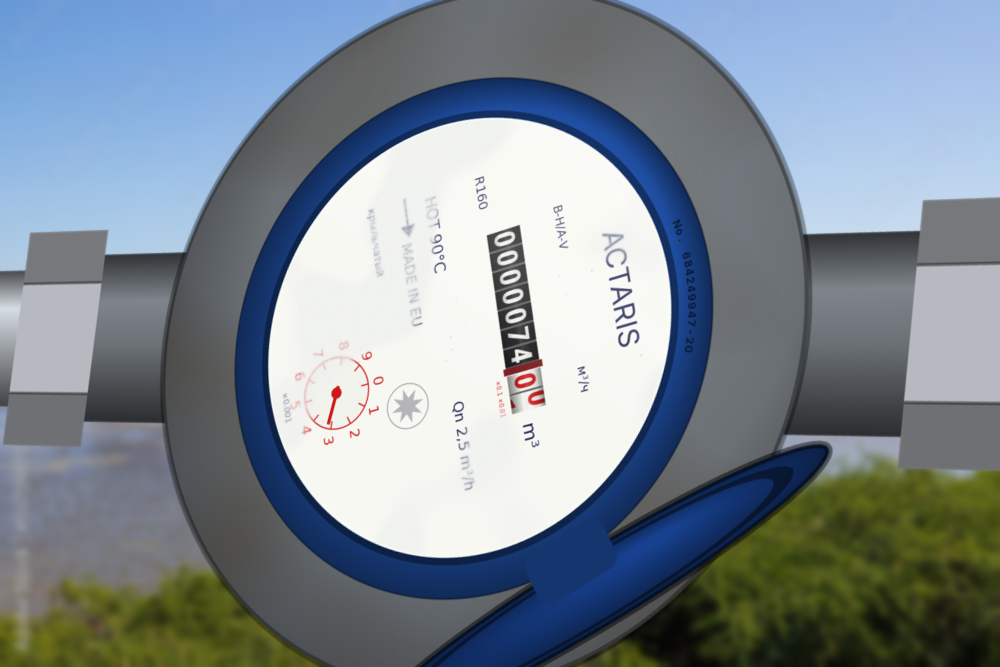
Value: 74.003
